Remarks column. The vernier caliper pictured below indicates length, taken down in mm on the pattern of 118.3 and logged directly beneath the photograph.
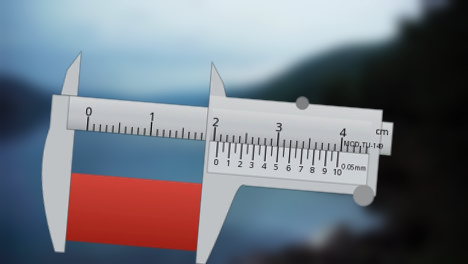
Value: 20.6
